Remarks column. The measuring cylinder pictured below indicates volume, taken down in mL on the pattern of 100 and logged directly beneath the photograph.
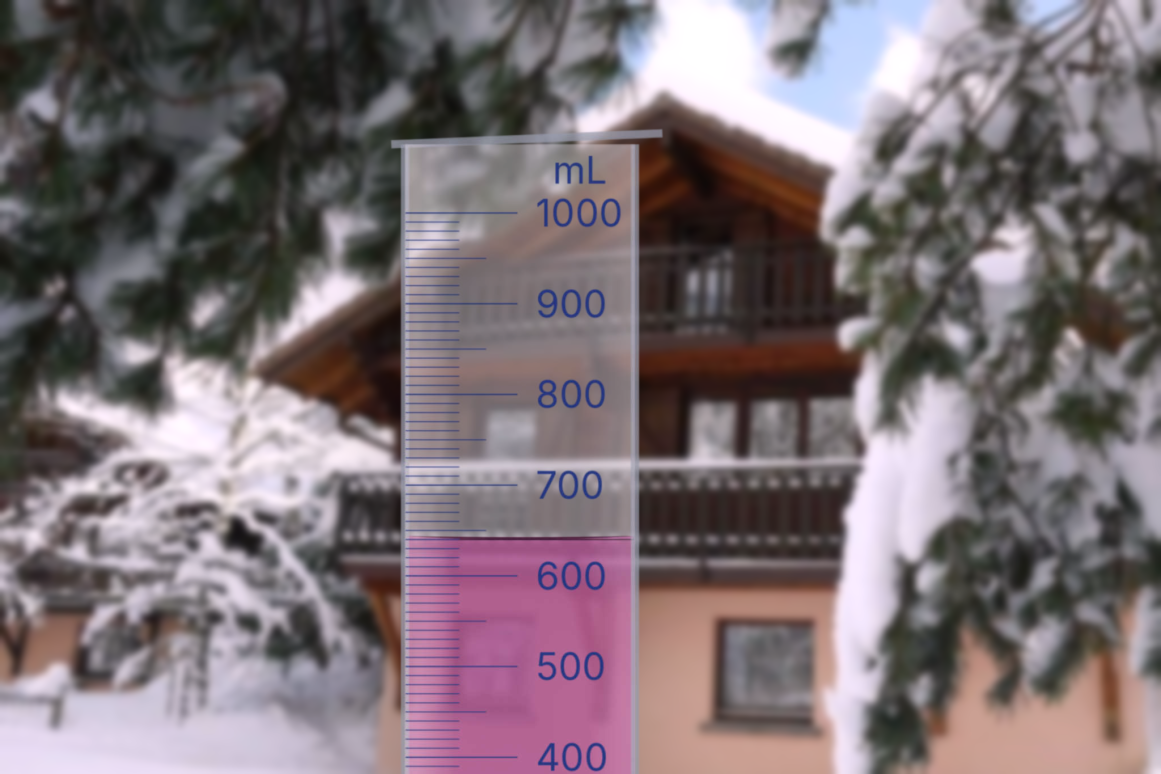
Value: 640
